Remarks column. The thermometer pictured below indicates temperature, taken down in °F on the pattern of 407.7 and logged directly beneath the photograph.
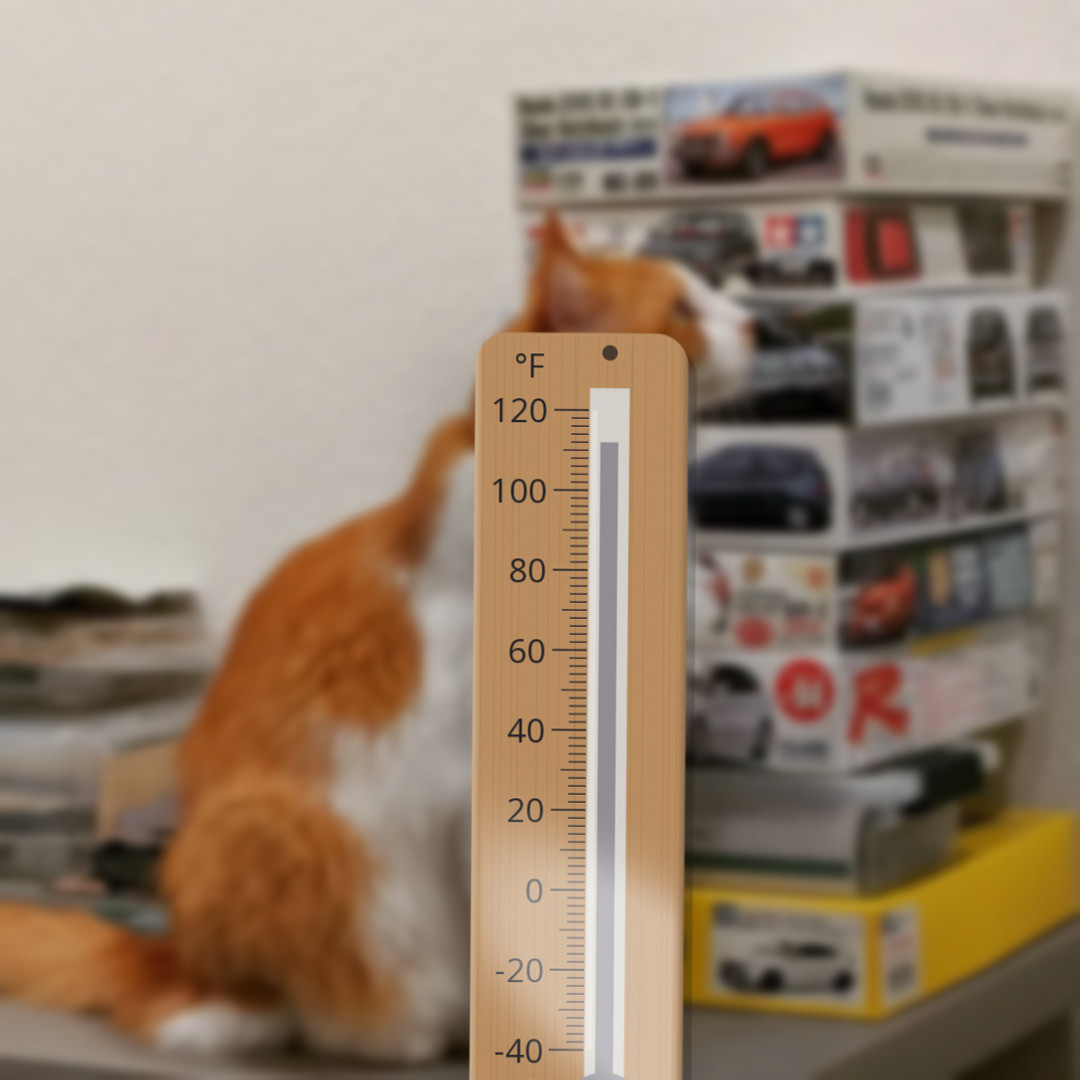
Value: 112
